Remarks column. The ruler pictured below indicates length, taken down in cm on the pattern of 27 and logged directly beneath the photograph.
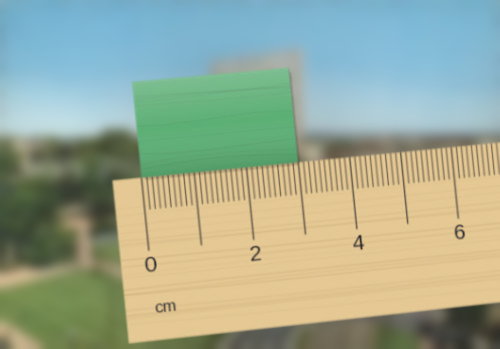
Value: 3
